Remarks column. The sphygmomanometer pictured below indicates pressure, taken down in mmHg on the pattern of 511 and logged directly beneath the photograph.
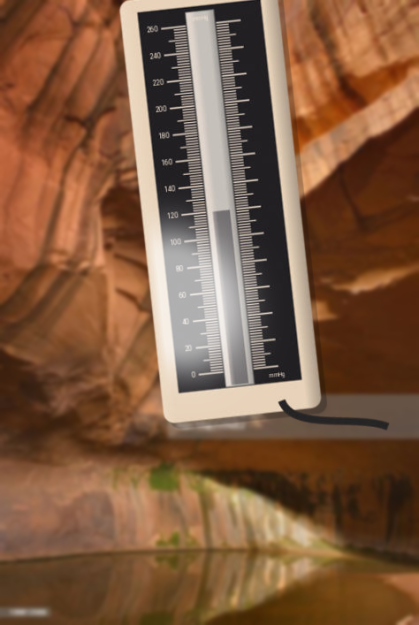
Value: 120
